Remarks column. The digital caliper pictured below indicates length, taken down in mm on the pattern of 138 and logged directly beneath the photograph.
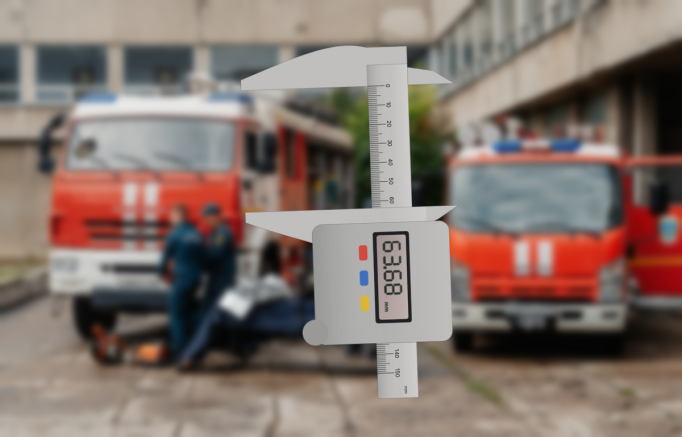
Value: 63.68
